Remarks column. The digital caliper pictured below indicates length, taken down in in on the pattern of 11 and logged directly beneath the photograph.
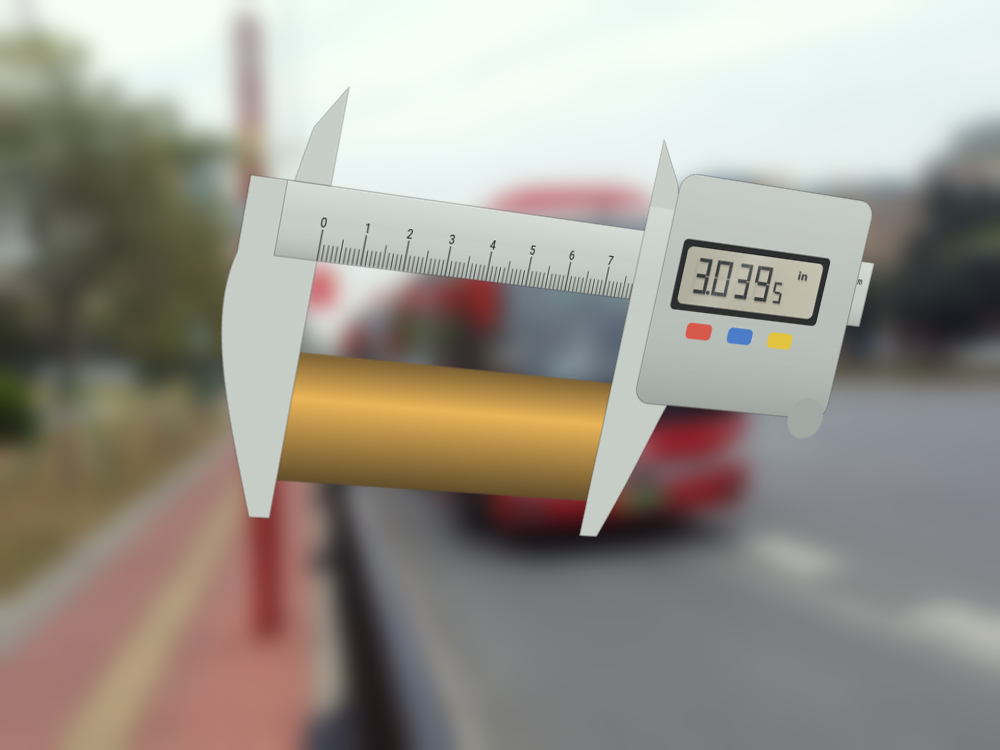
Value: 3.0395
